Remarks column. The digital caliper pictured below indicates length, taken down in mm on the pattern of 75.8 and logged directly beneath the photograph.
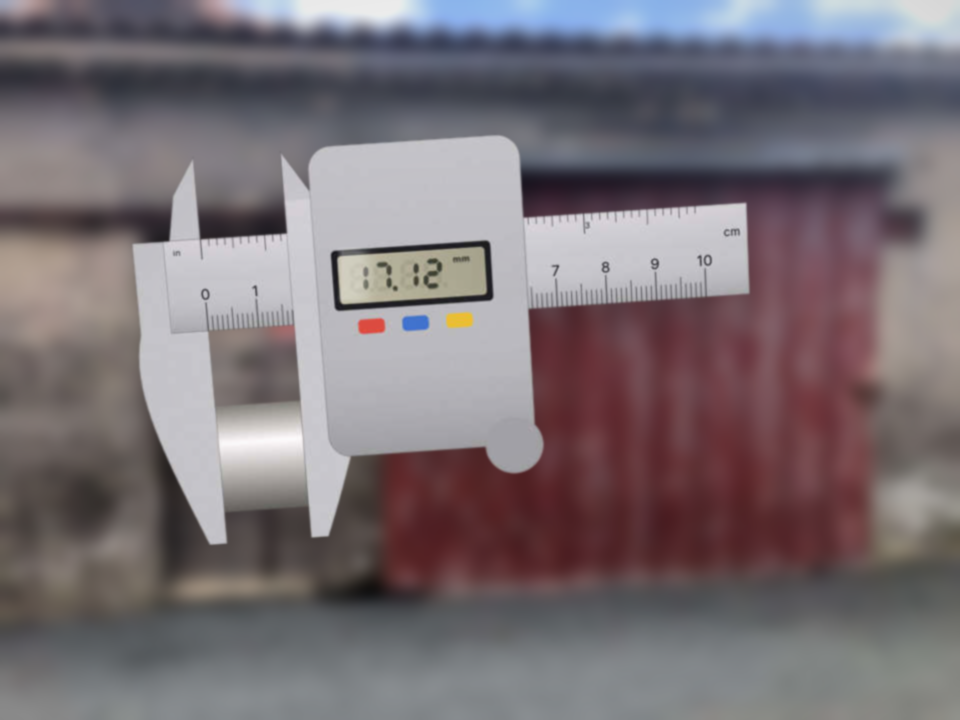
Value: 17.12
